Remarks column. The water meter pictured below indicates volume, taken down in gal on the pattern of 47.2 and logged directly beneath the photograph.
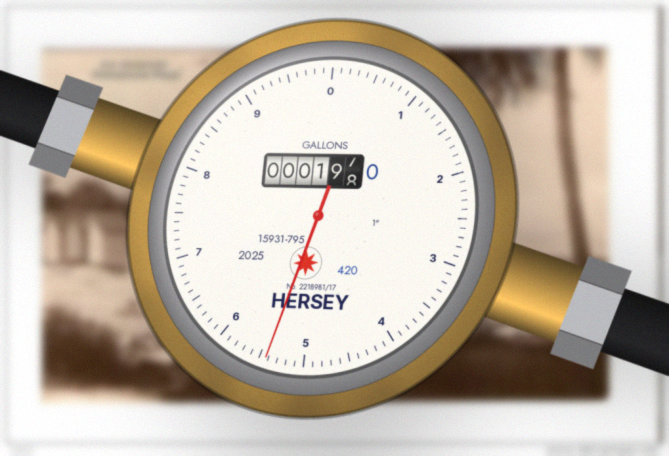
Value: 1975.4
